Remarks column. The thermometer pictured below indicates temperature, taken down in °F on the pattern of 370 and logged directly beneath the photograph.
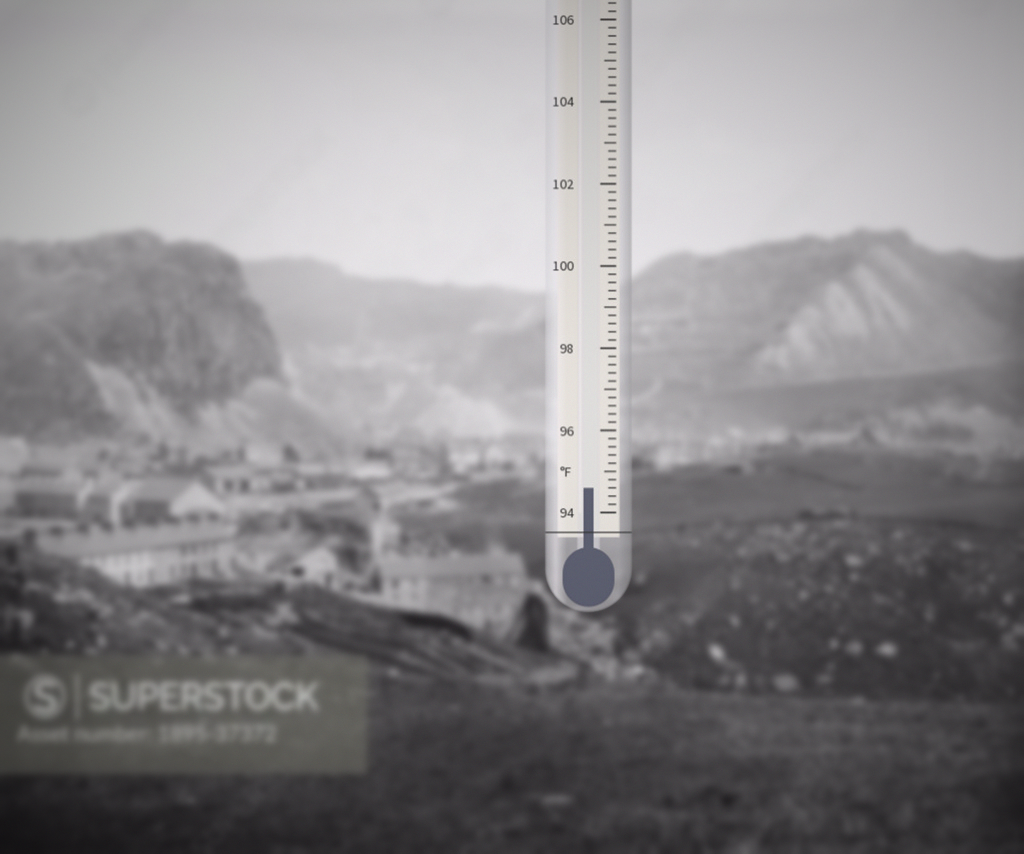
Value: 94.6
